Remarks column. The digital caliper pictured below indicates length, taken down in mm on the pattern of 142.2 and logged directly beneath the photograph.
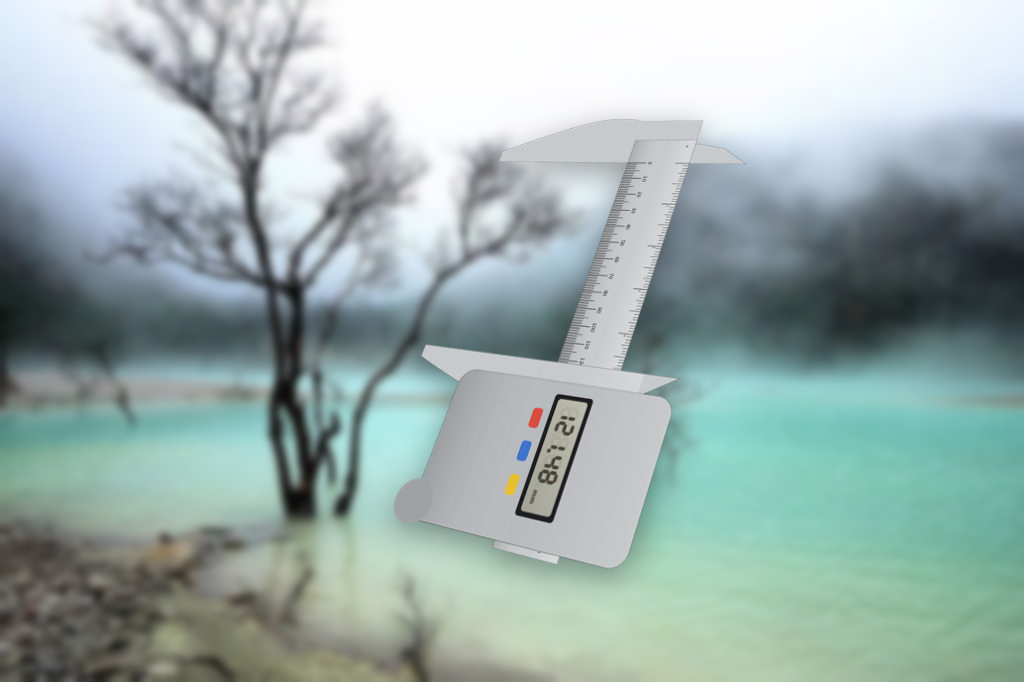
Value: 121.48
